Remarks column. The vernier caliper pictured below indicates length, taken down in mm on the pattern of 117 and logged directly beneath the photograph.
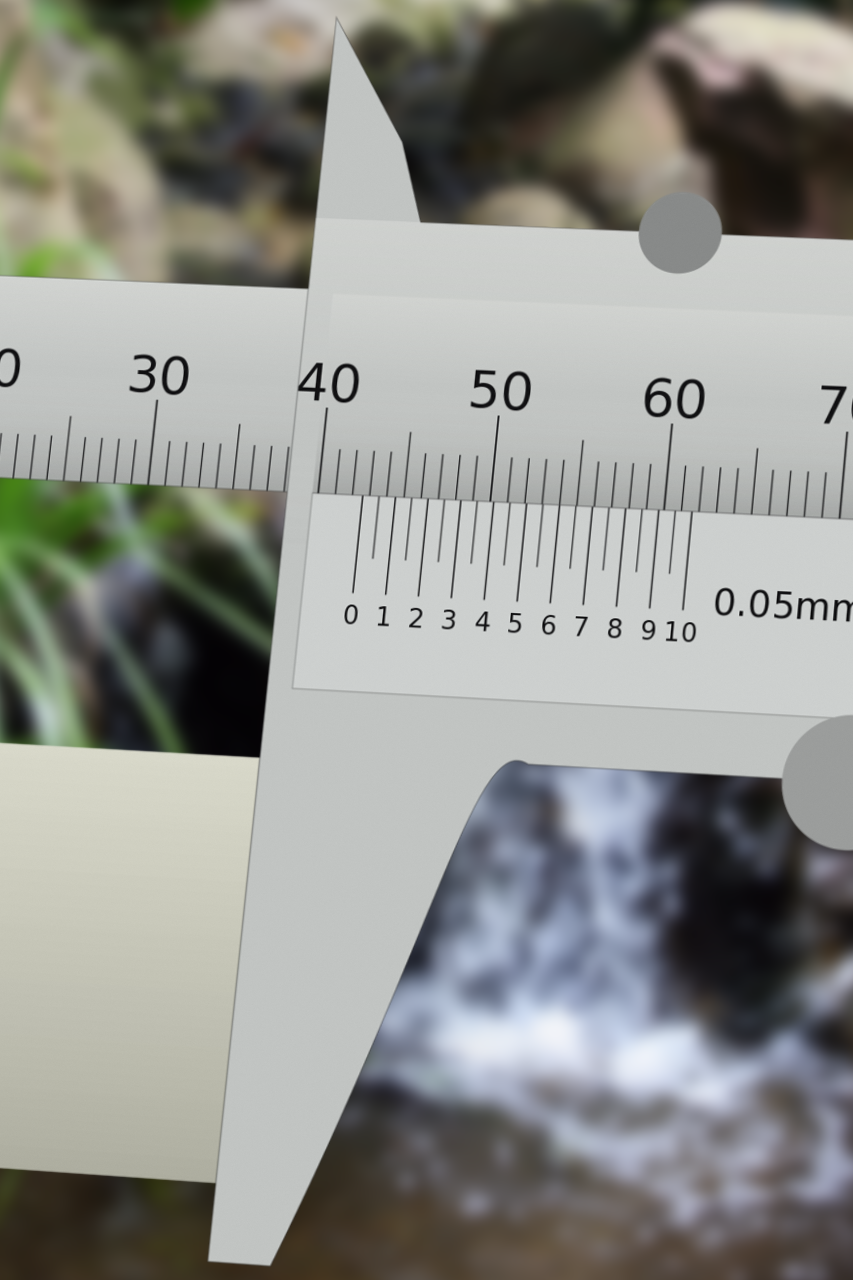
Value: 42.6
